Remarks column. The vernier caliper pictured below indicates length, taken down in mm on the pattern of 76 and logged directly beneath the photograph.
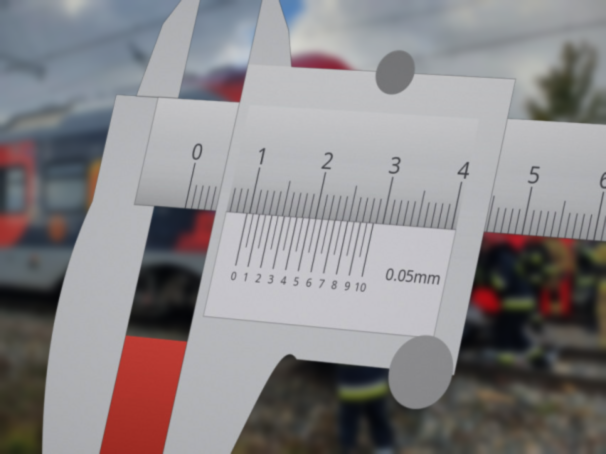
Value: 9.6
